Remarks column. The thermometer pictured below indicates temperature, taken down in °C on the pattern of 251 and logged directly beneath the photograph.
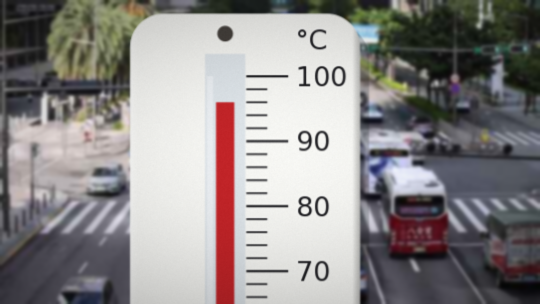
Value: 96
